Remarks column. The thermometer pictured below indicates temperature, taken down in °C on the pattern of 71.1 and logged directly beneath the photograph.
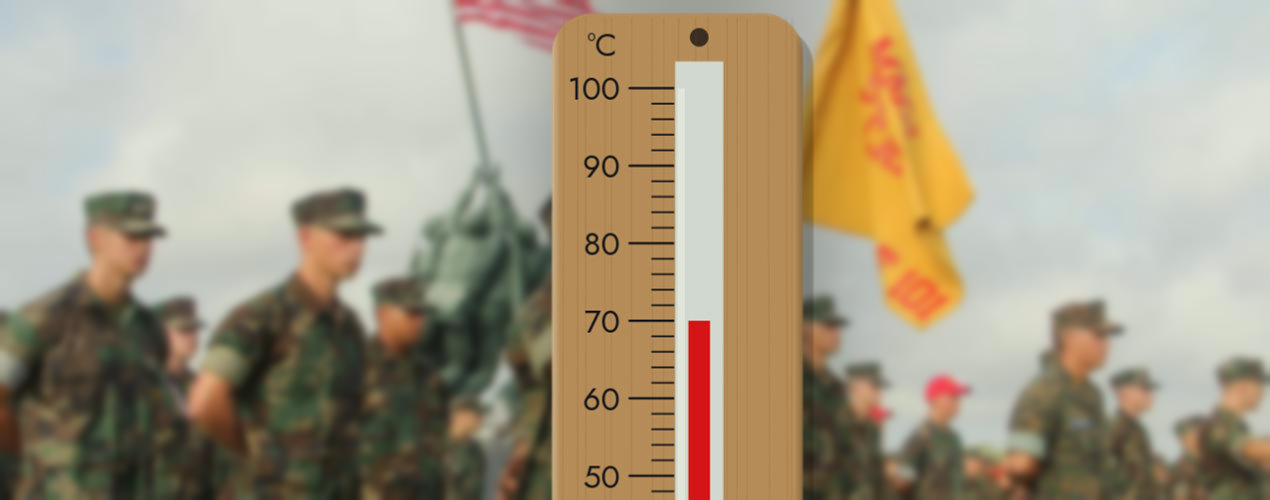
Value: 70
